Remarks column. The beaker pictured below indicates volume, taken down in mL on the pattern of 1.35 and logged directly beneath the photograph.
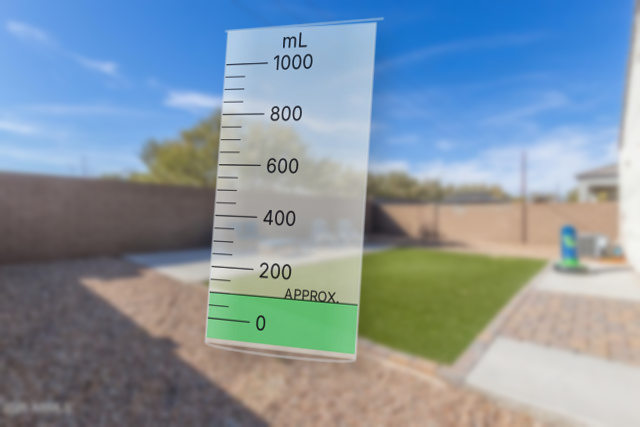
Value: 100
